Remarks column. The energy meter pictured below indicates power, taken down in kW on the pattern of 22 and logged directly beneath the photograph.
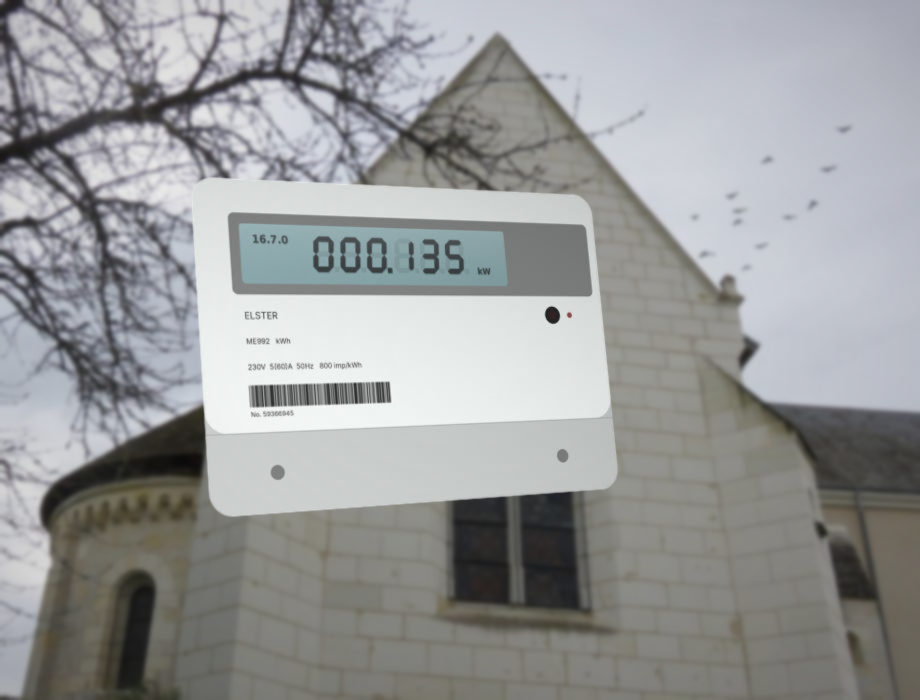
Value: 0.135
